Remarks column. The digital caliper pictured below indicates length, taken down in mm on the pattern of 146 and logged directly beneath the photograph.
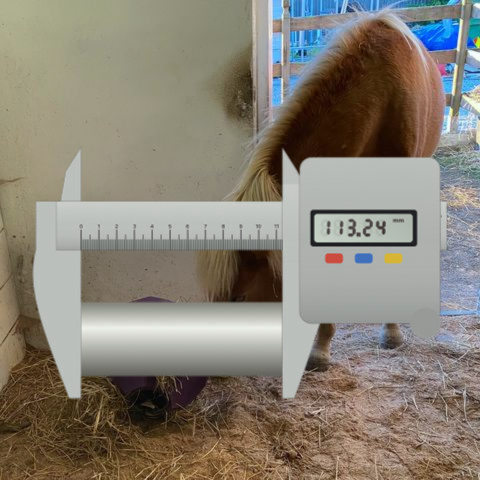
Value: 113.24
